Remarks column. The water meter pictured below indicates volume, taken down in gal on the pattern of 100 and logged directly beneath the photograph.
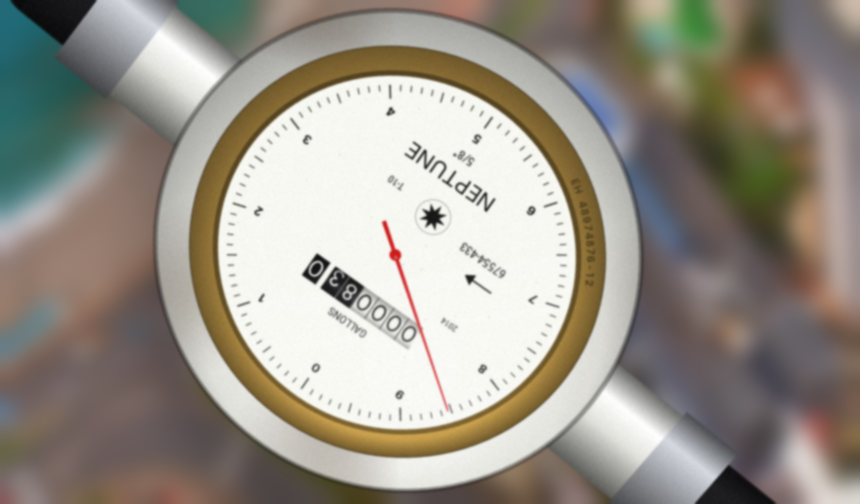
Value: 828.5
